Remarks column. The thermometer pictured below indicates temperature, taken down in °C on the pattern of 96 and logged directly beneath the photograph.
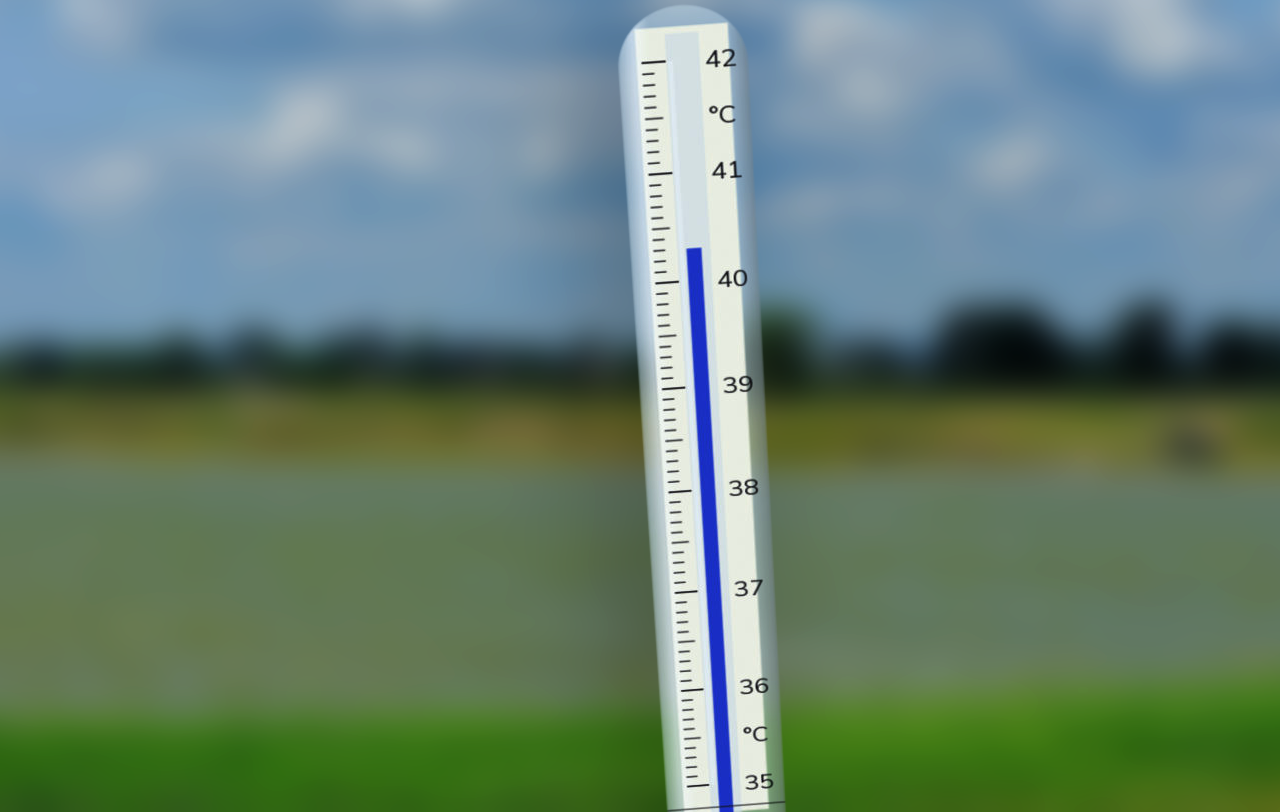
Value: 40.3
